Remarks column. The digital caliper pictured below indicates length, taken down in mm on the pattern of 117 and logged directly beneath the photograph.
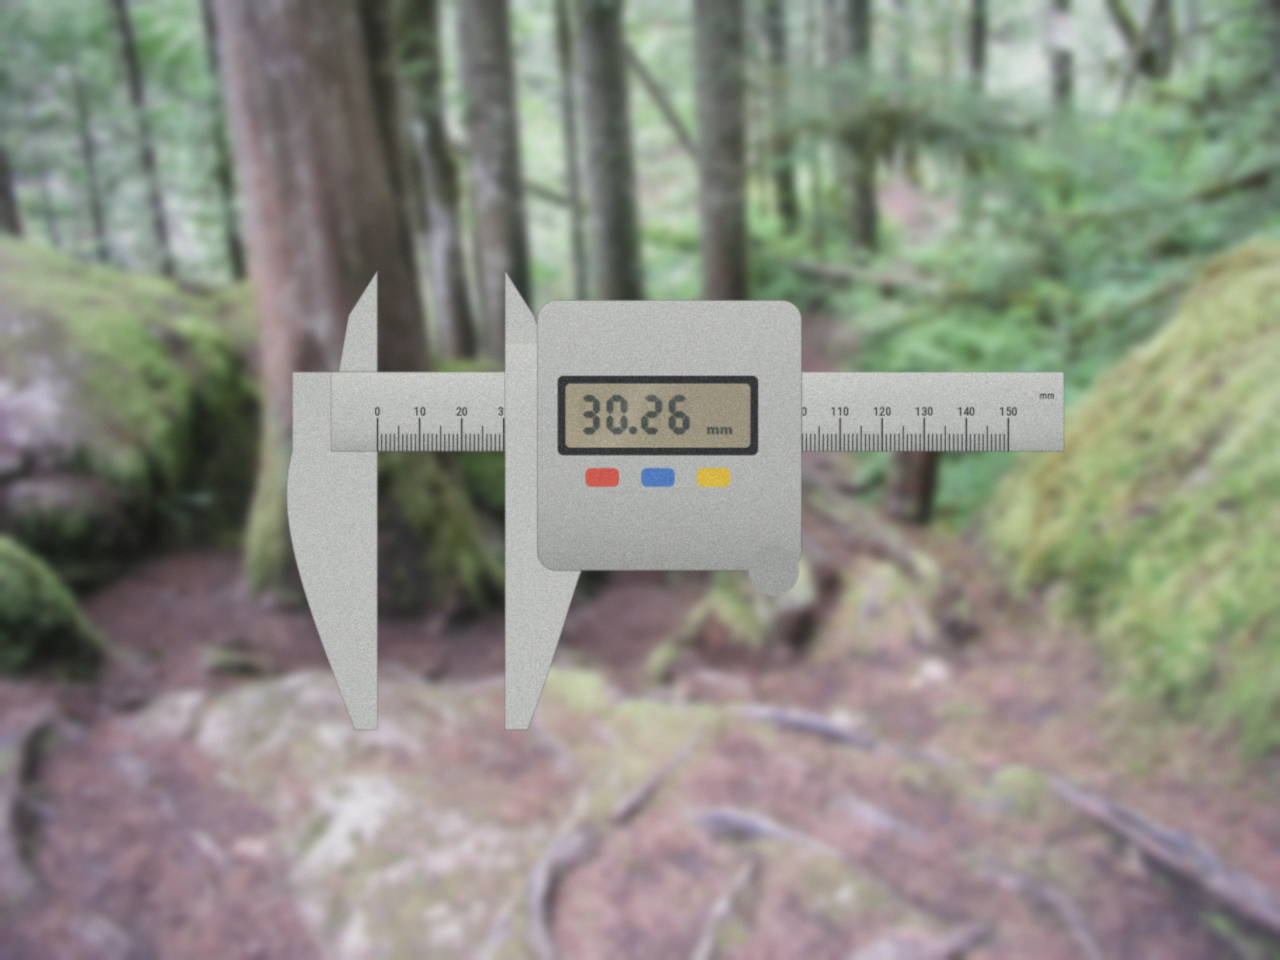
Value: 30.26
